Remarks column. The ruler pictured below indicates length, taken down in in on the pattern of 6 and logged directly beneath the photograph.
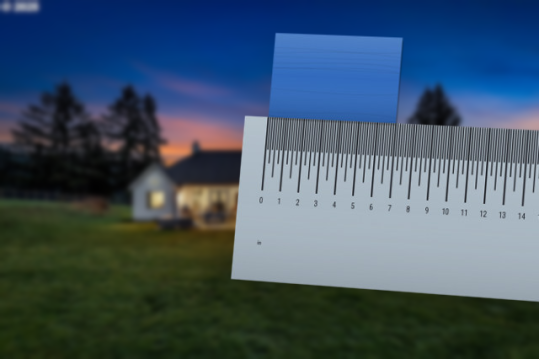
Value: 7
